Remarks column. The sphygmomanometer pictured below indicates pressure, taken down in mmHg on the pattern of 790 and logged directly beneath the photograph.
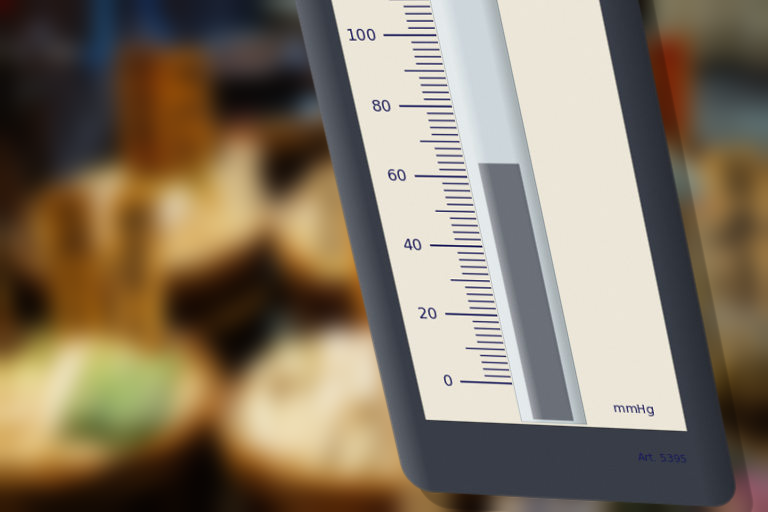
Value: 64
